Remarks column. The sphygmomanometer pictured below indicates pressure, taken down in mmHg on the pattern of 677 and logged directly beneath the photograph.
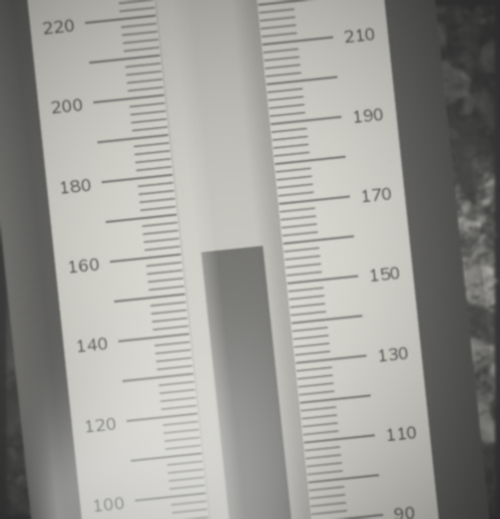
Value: 160
